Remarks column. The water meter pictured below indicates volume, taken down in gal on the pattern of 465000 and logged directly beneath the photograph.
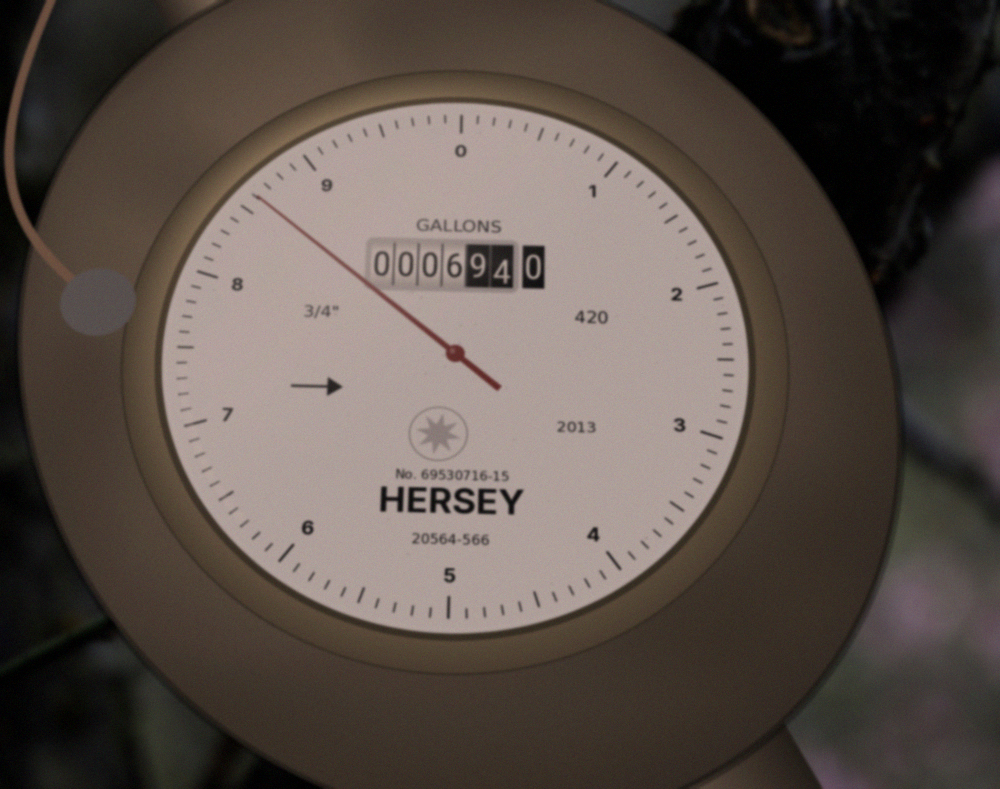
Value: 6938.6
